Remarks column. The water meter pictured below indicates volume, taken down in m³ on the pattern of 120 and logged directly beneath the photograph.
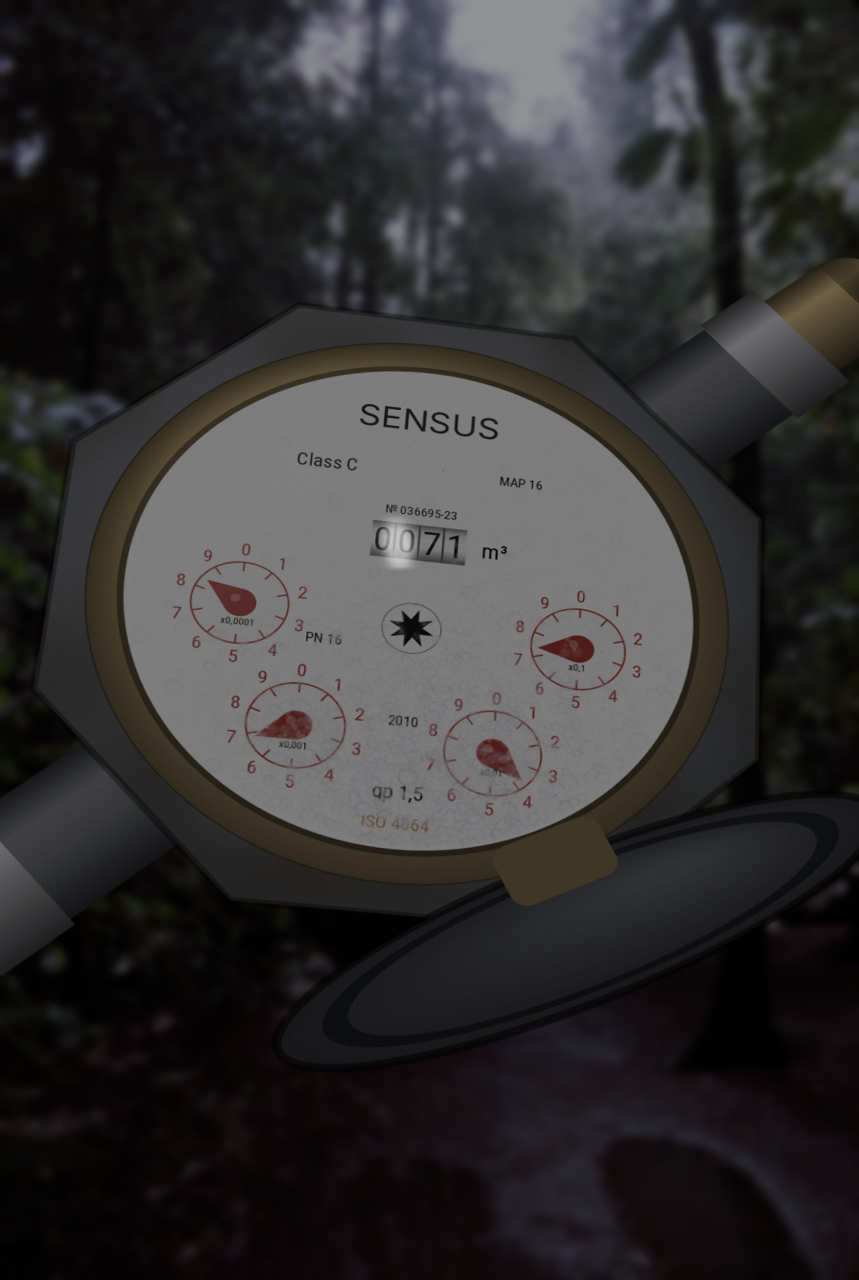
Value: 71.7368
